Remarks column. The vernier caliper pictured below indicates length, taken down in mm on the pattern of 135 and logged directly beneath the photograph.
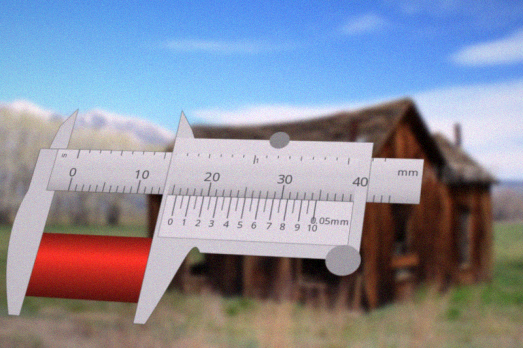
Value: 15.6
